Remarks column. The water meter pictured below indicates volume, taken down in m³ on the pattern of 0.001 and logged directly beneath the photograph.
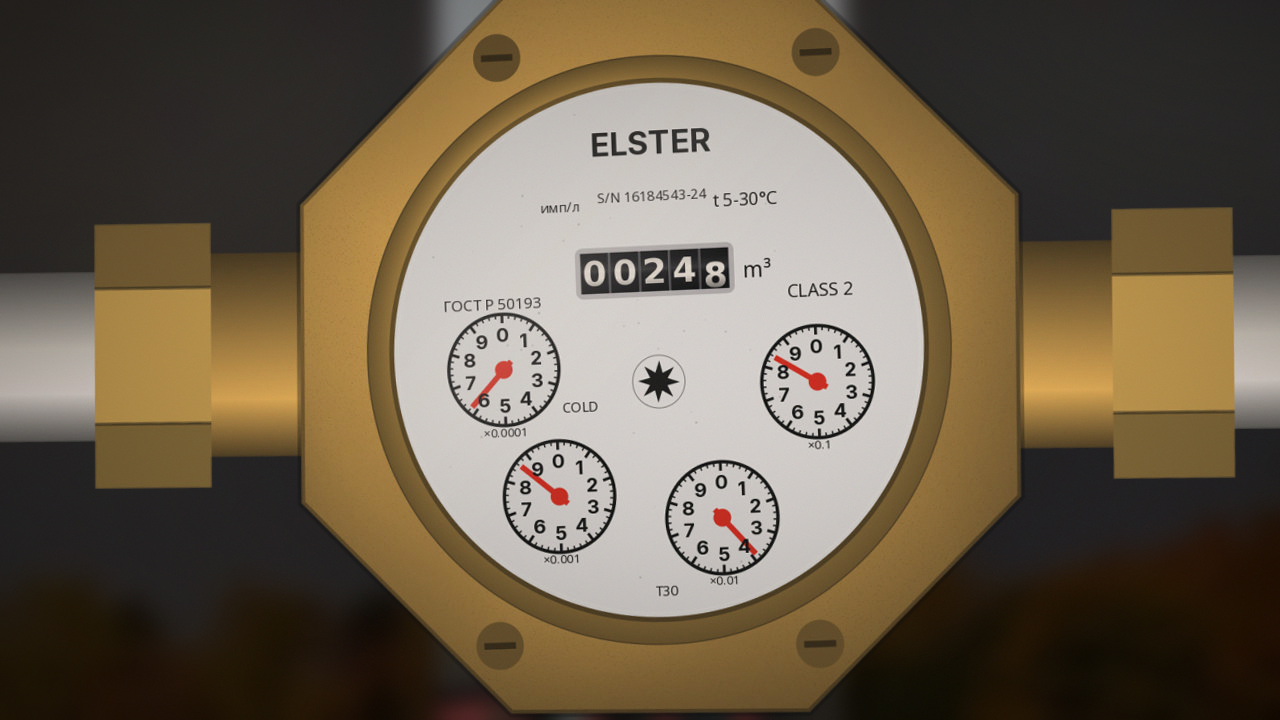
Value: 247.8386
